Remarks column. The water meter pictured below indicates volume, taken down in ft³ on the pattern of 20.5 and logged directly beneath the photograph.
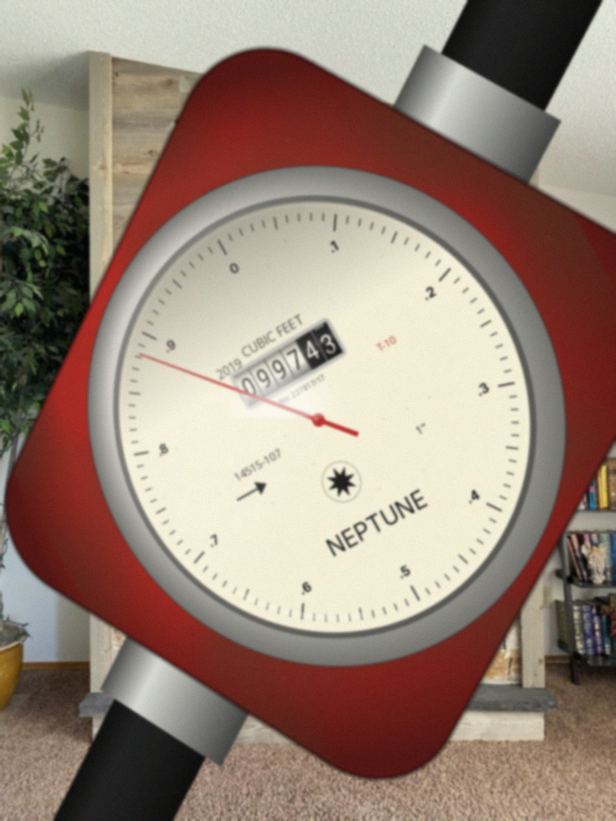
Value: 99742.88
